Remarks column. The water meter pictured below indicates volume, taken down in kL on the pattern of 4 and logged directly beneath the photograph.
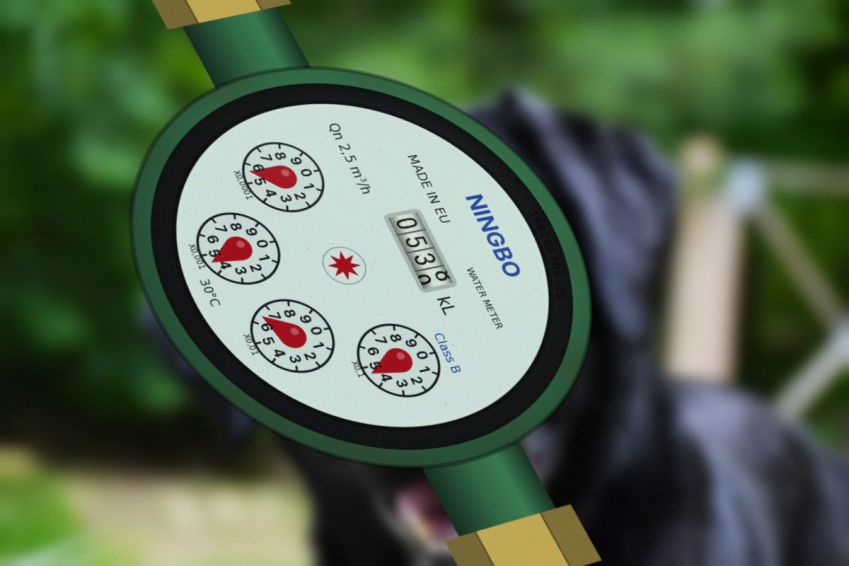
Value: 538.4645
